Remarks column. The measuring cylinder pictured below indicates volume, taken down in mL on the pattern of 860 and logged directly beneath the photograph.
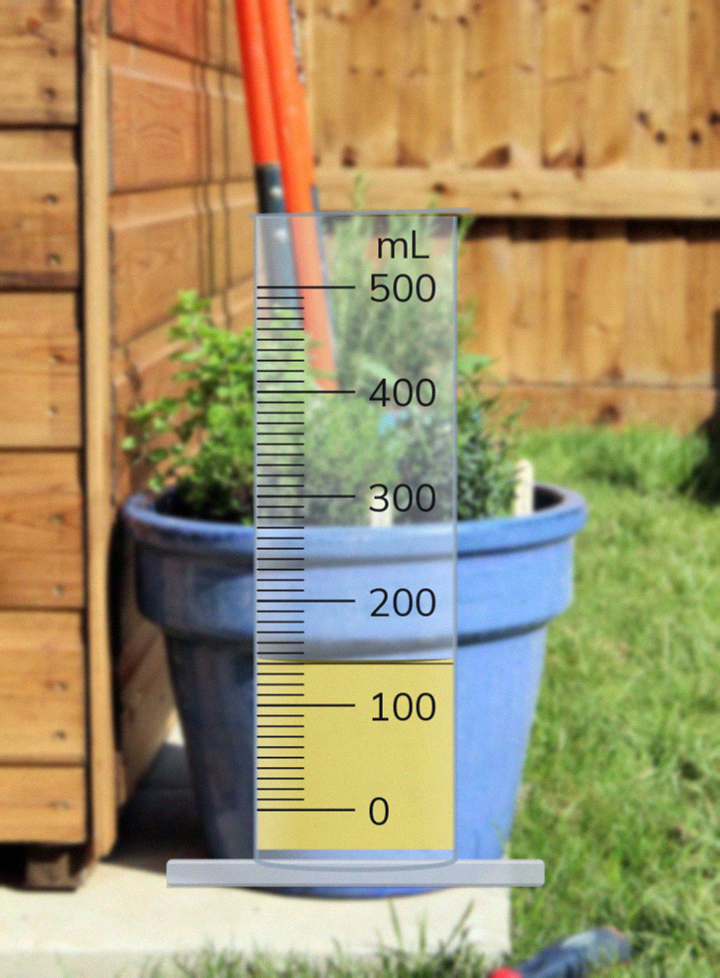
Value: 140
